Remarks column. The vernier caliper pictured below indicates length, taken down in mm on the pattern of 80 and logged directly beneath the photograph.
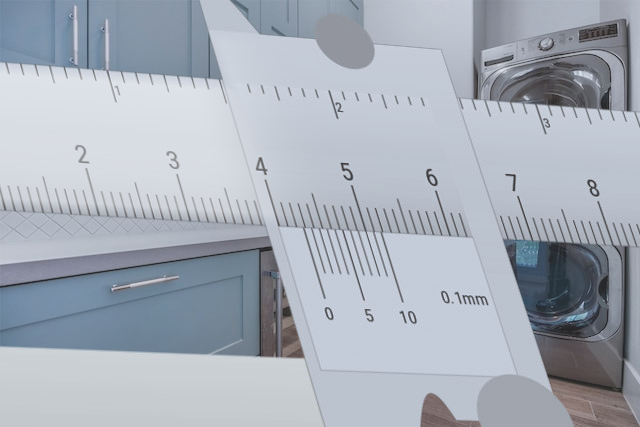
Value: 42.8
